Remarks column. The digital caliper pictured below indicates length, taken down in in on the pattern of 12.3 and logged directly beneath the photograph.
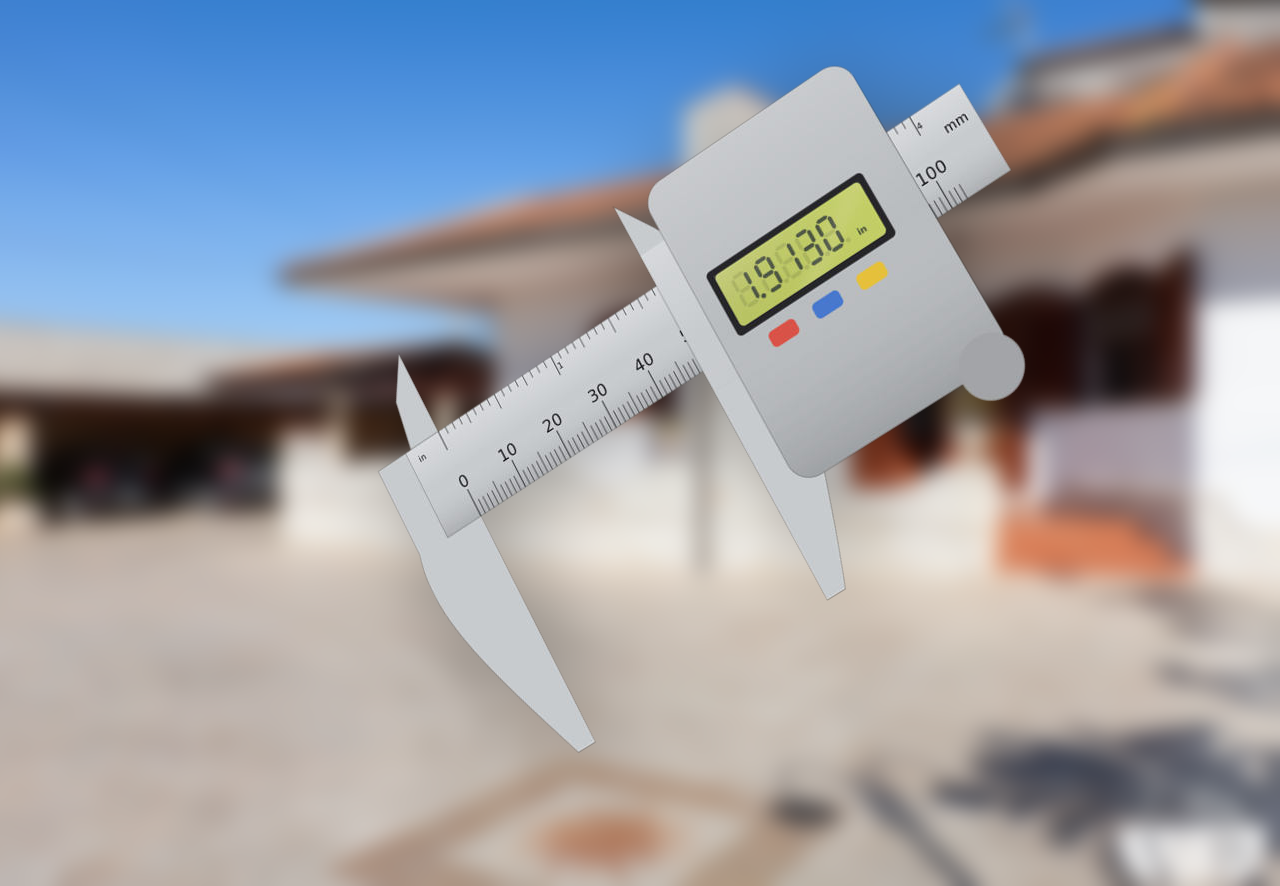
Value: 1.9130
